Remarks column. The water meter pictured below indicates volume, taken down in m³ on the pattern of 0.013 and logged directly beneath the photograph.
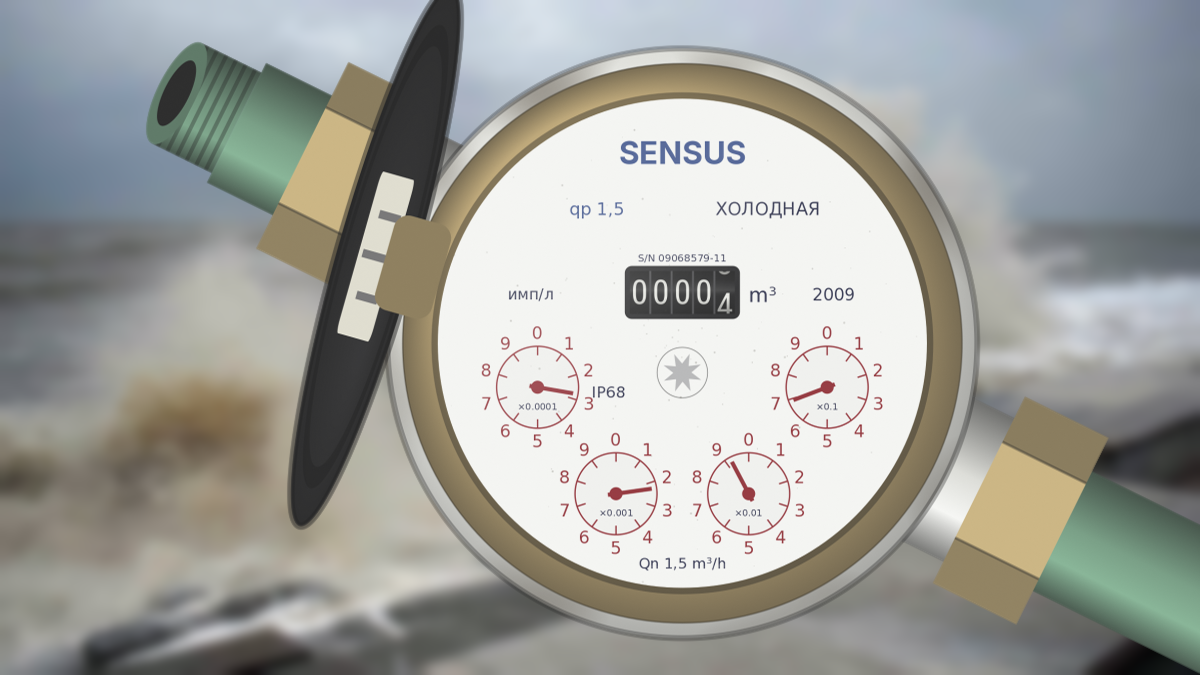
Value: 3.6922
